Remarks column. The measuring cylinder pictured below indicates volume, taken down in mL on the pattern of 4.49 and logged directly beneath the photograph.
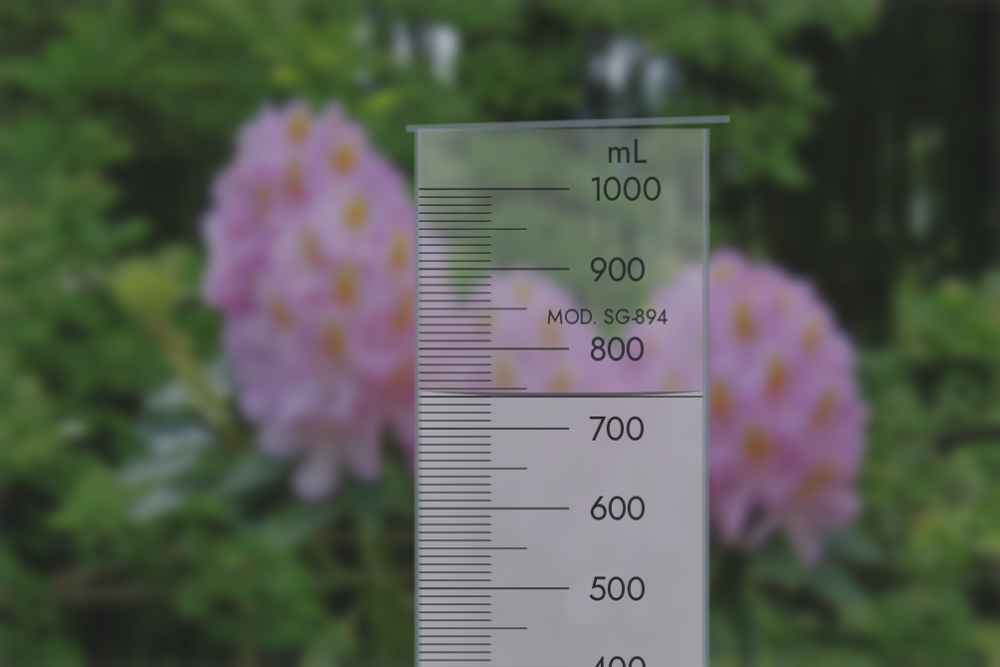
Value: 740
